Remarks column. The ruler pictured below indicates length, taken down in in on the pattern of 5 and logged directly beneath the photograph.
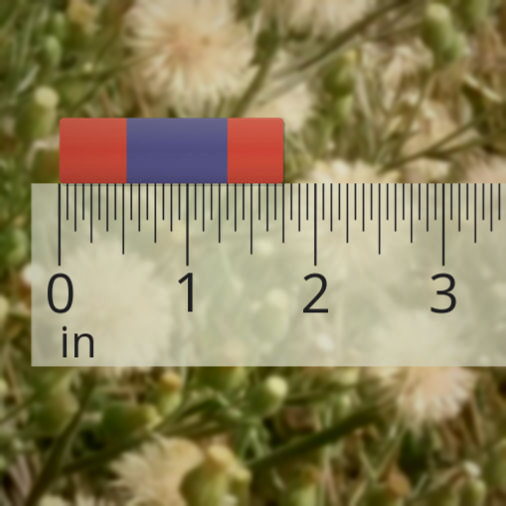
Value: 1.75
